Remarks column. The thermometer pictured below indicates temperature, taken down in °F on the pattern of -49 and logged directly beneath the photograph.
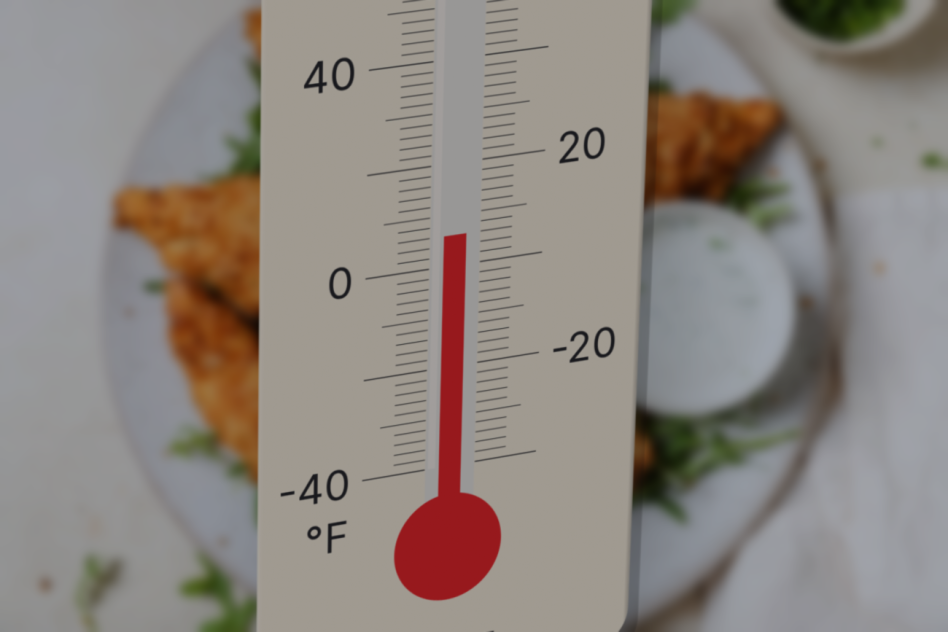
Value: 6
